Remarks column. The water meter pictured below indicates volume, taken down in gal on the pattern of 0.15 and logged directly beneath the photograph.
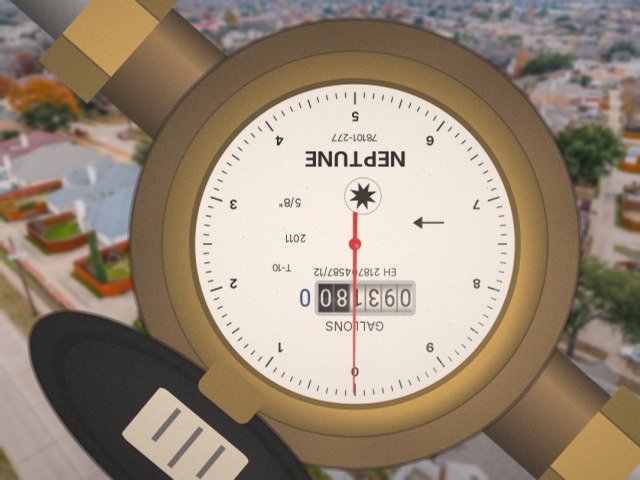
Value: 931800.0
